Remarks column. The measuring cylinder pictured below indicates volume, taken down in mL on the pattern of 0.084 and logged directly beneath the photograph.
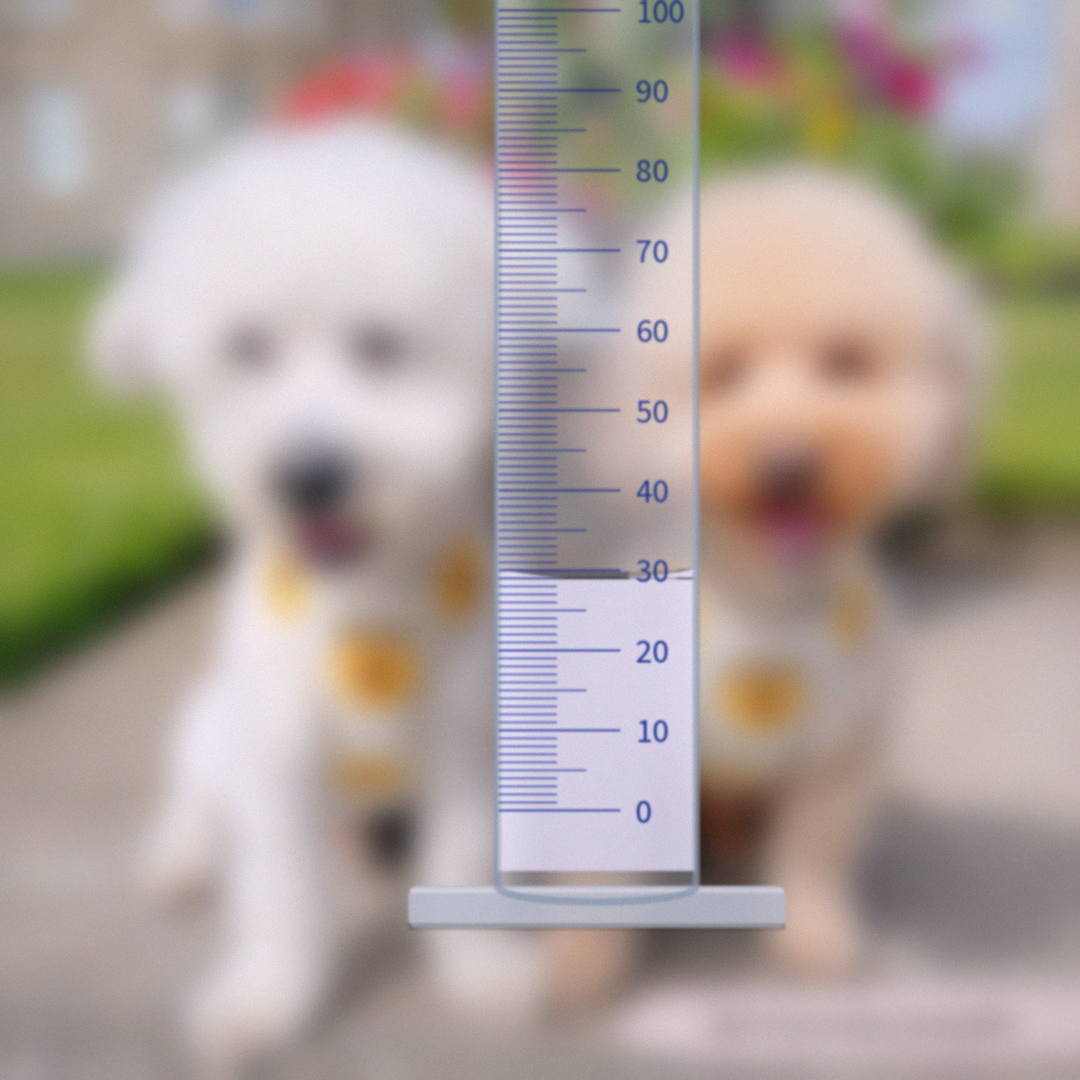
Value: 29
